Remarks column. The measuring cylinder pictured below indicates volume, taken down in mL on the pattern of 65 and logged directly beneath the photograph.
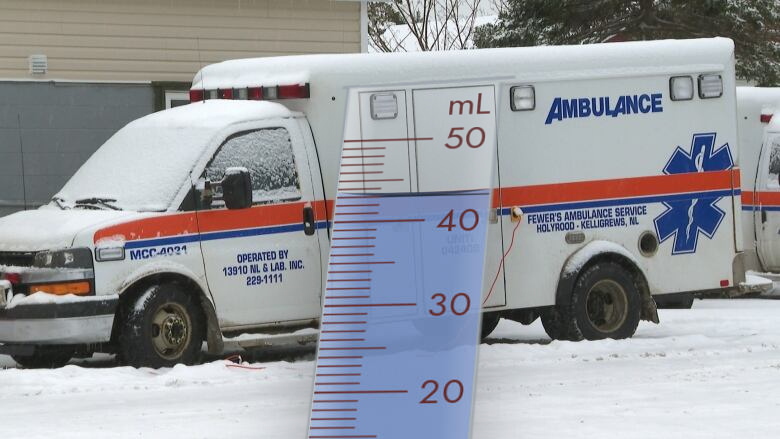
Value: 43
